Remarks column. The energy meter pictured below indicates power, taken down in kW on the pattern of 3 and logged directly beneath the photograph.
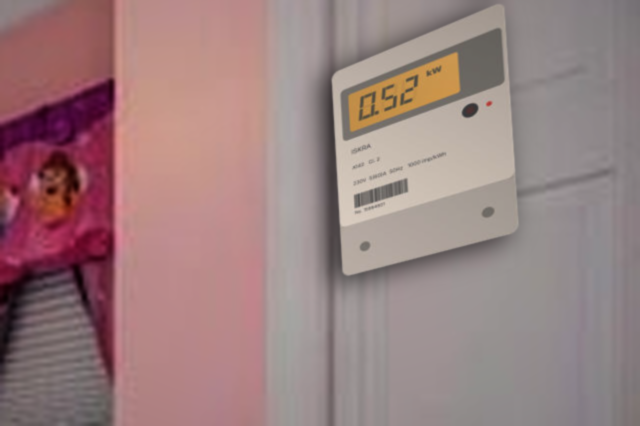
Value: 0.52
